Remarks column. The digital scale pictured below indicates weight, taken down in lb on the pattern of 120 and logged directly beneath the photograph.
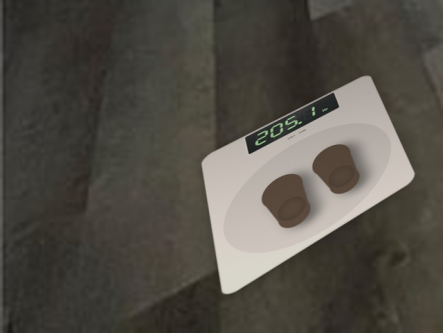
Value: 205.1
